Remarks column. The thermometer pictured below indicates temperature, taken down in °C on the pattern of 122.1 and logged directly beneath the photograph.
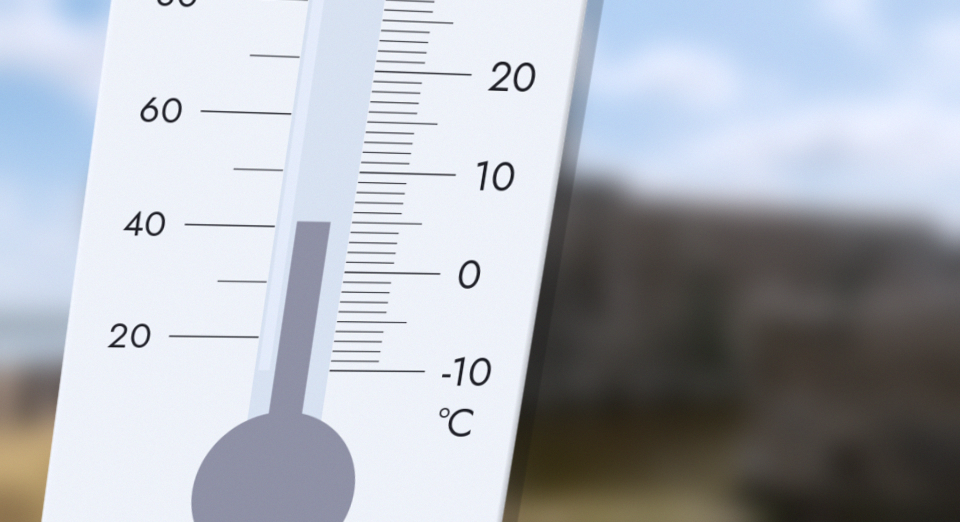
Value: 5
